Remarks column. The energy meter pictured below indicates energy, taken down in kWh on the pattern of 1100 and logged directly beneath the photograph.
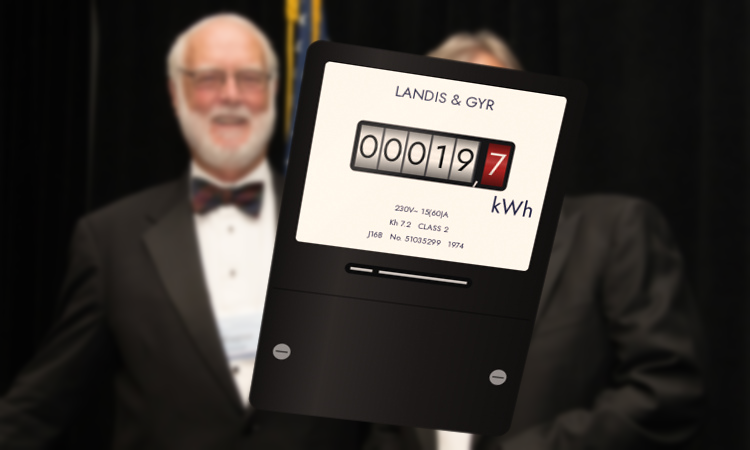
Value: 19.7
